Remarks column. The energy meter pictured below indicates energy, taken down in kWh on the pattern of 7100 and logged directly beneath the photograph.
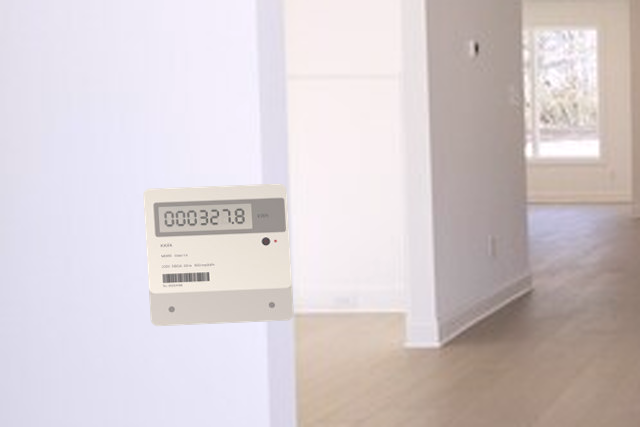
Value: 327.8
